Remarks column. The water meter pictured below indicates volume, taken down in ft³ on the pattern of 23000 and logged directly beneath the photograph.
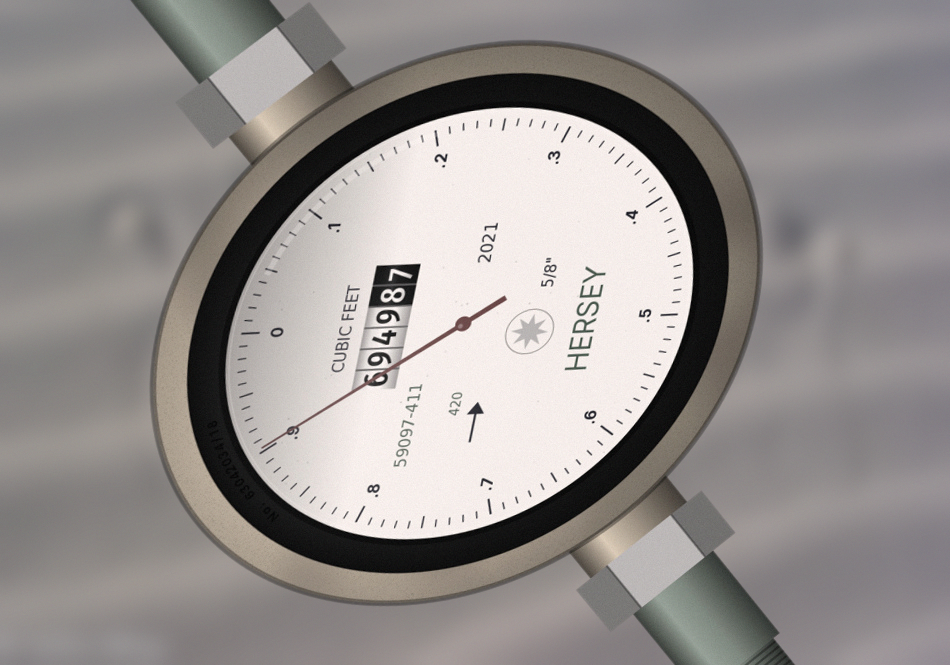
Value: 694986.90
